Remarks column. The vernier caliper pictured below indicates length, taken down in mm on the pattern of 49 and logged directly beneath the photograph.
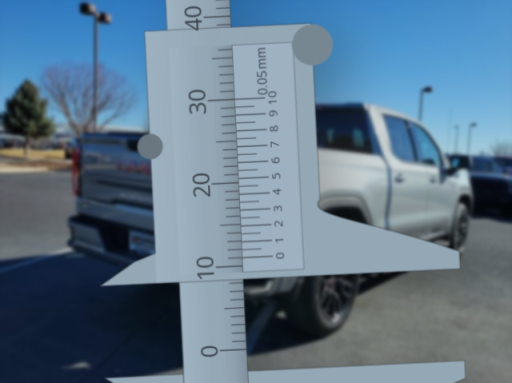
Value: 11.0
